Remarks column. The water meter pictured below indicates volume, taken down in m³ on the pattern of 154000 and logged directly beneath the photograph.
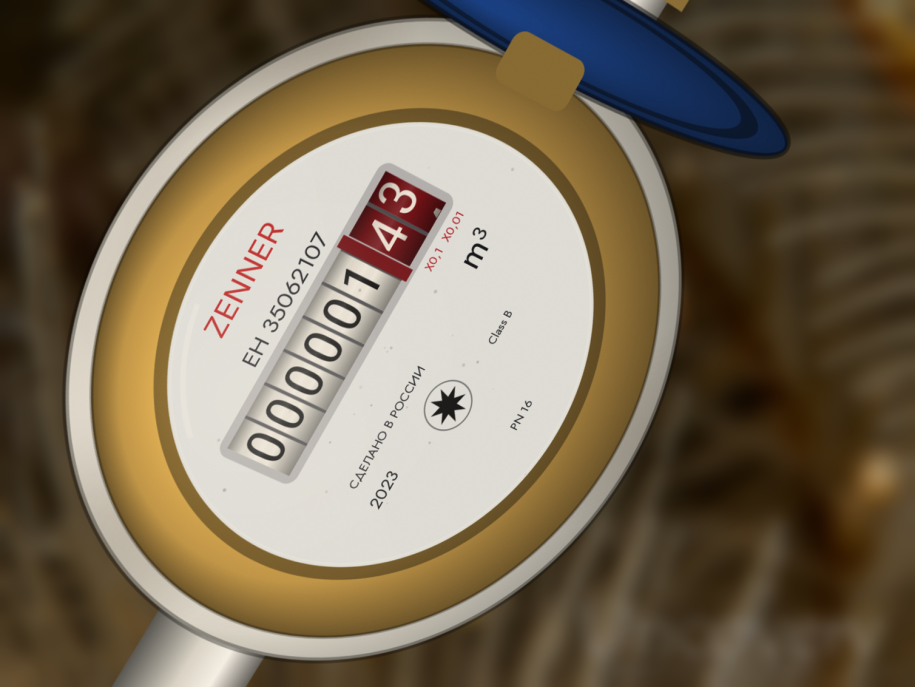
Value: 1.43
